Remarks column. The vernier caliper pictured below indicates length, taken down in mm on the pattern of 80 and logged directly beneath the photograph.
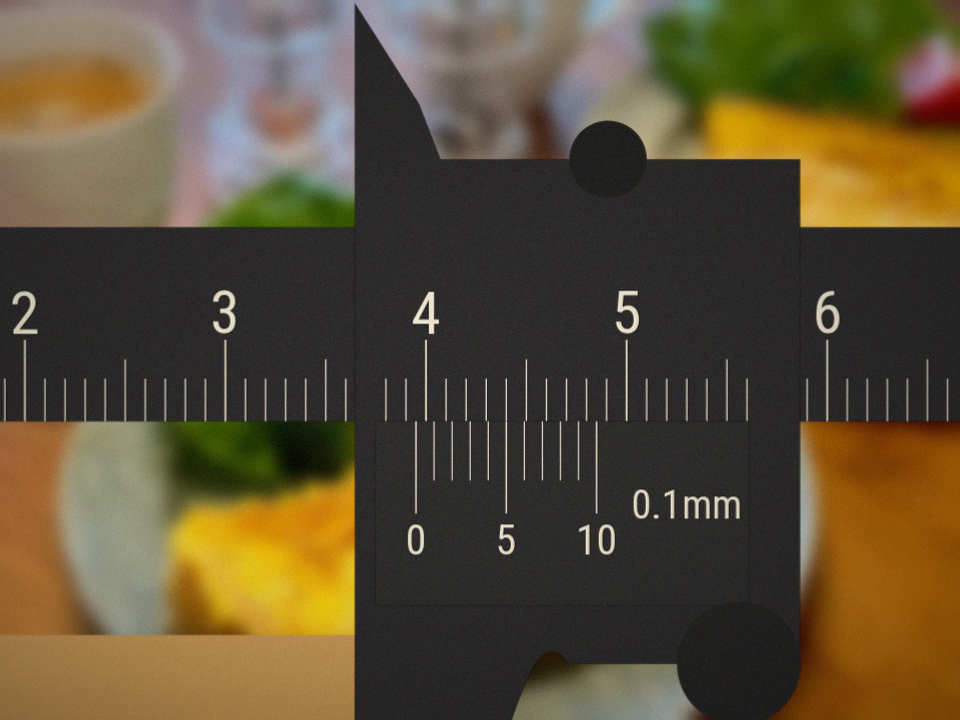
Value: 39.5
